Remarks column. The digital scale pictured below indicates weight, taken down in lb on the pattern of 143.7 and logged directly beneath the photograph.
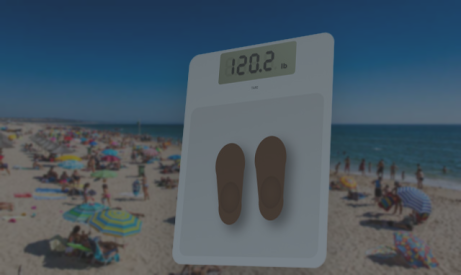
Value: 120.2
